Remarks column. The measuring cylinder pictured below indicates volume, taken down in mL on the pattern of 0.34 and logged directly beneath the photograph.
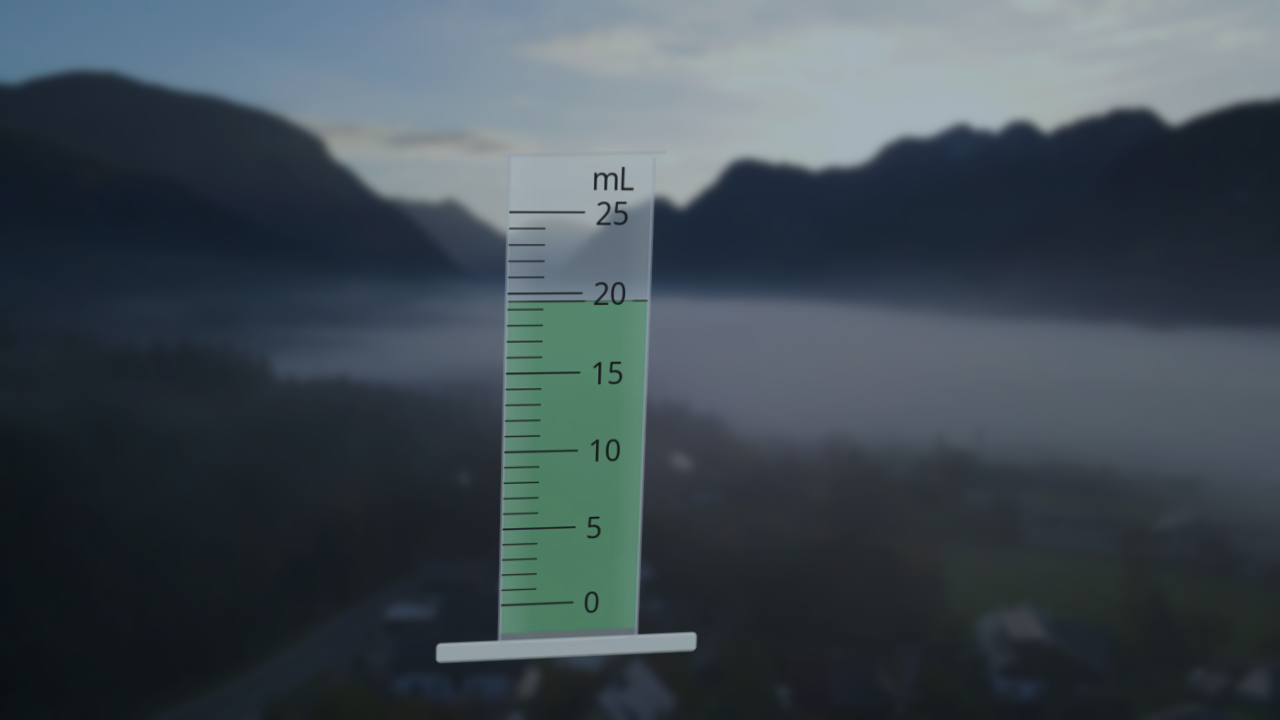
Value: 19.5
